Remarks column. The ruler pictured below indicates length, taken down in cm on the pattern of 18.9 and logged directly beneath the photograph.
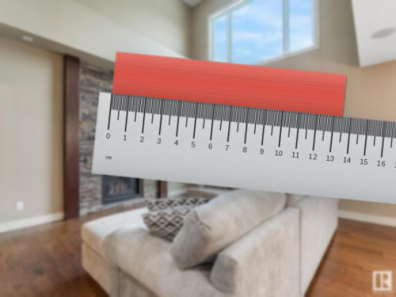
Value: 13.5
